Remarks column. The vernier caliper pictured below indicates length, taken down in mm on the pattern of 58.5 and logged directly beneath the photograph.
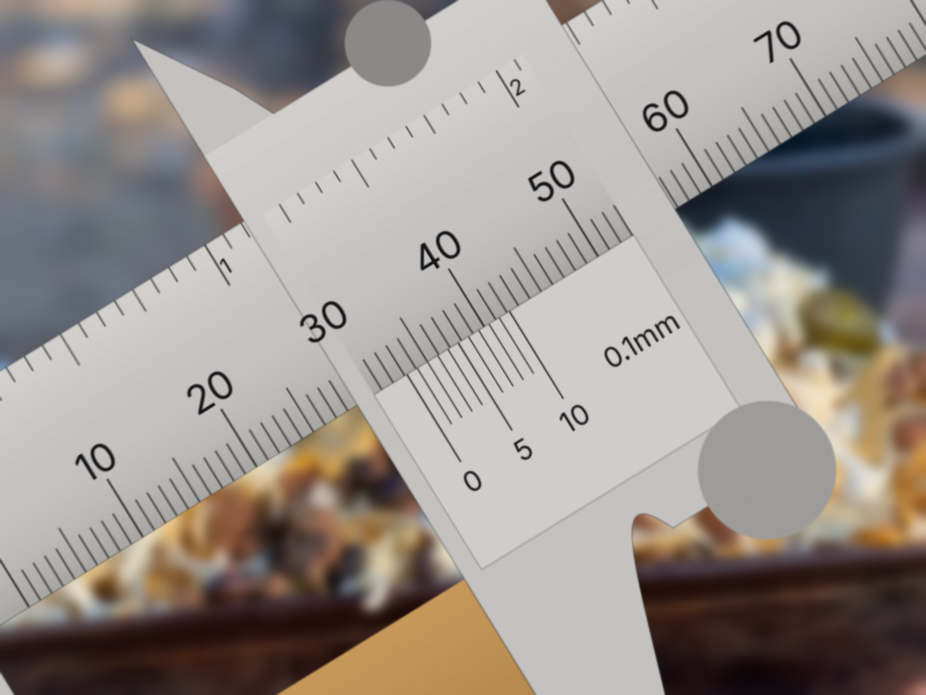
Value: 33.2
